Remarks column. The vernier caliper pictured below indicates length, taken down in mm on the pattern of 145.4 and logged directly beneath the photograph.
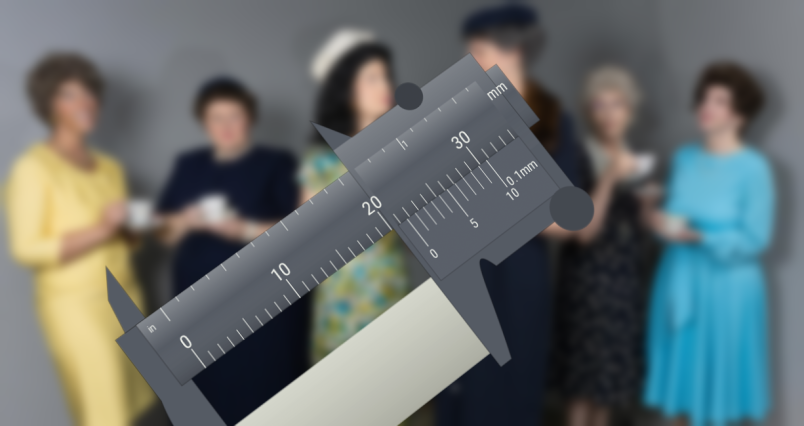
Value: 21.7
